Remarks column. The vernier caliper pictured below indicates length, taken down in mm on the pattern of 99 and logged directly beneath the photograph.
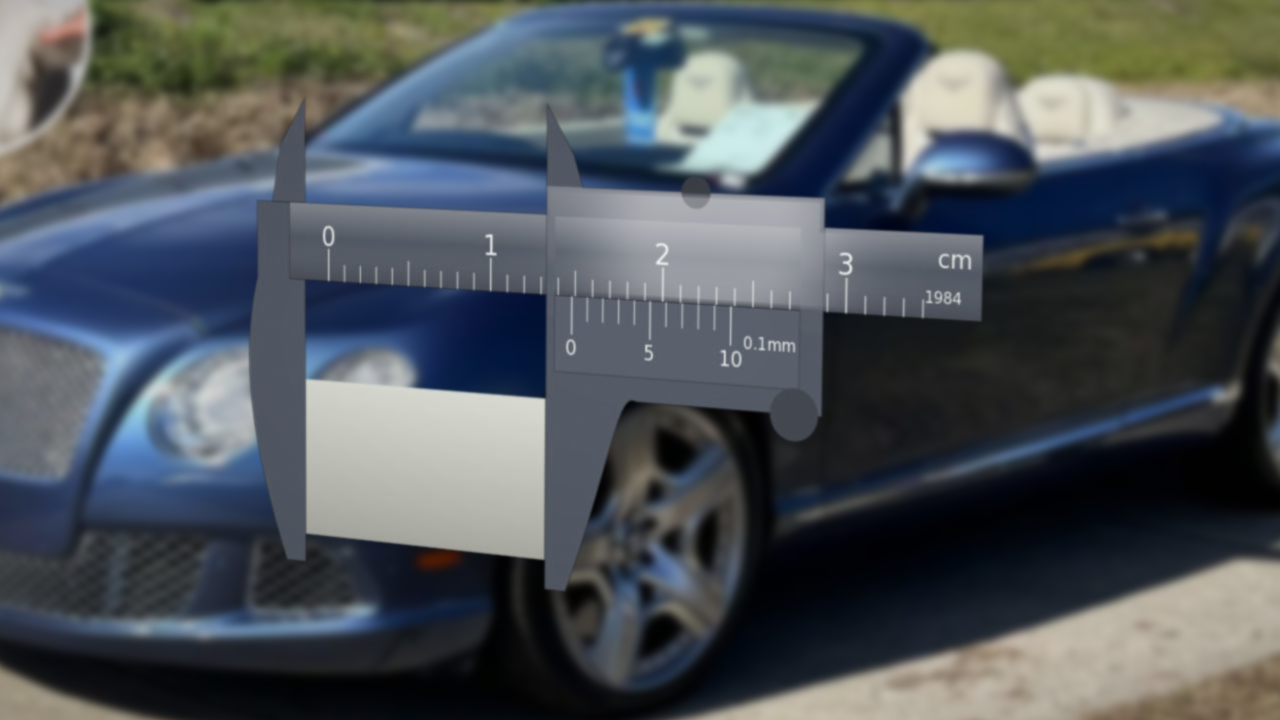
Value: 14.8
